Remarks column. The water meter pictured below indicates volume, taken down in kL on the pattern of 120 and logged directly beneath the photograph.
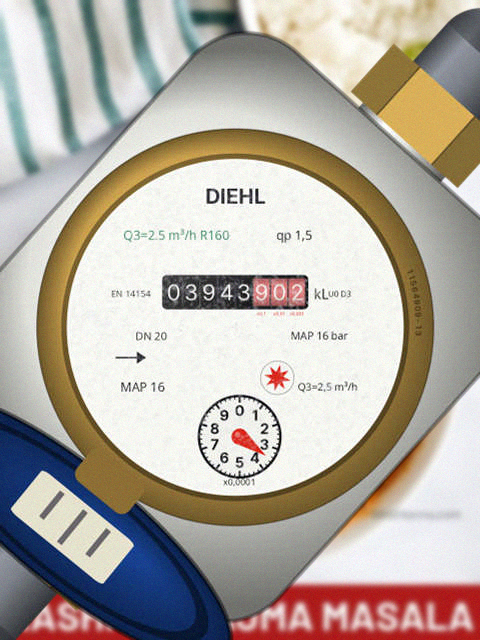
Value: 3943.9023
